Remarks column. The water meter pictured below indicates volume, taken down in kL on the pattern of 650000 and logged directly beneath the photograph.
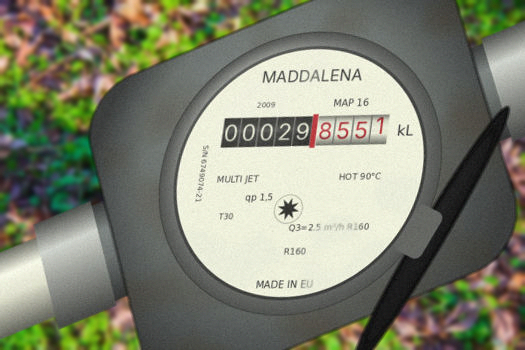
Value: 29.8551
